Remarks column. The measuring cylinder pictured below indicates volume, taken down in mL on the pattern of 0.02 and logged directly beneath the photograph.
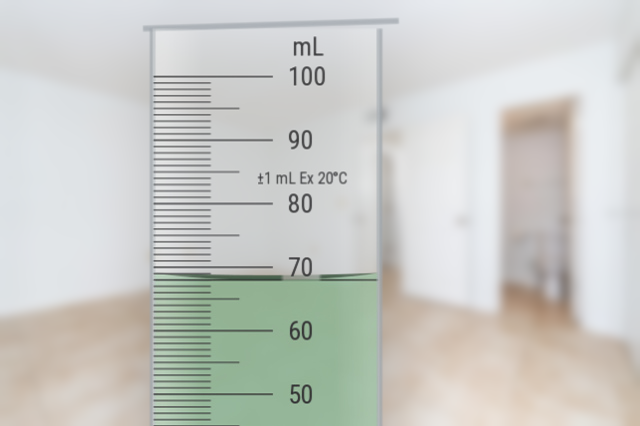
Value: 68
